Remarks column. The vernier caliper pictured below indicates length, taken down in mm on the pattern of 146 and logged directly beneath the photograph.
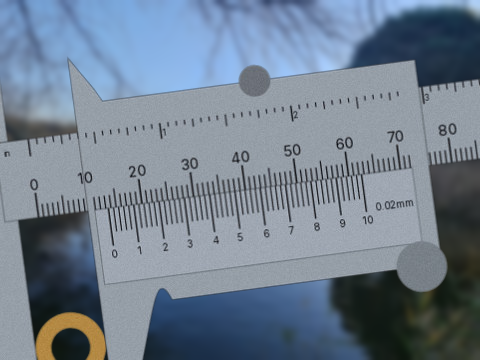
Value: 13.5
